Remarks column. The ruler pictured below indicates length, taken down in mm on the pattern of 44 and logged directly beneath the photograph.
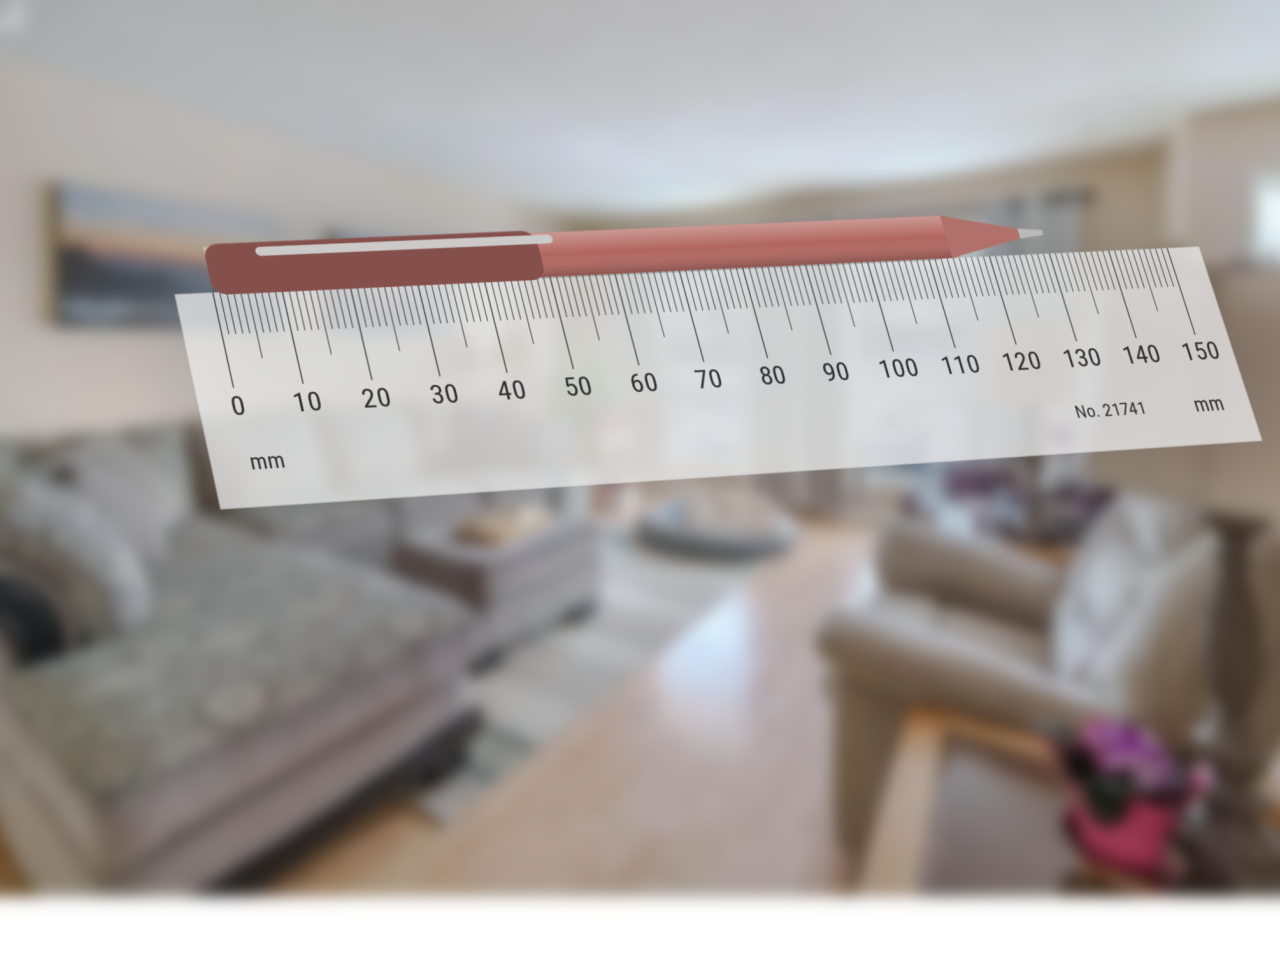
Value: 130
